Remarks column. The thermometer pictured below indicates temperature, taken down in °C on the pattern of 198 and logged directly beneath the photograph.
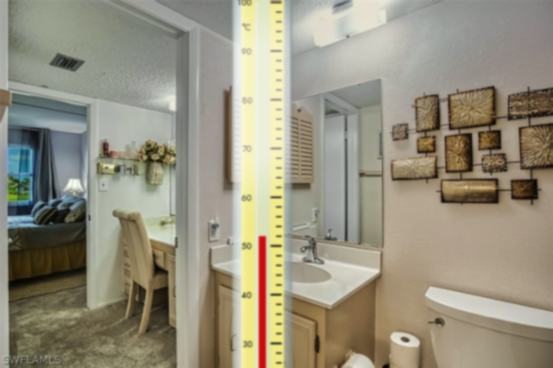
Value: 52
